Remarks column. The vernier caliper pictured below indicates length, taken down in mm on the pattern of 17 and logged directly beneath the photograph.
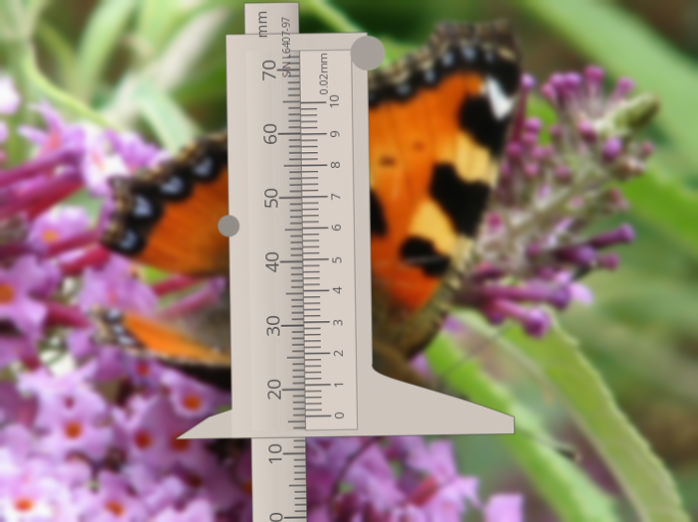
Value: 15.8
